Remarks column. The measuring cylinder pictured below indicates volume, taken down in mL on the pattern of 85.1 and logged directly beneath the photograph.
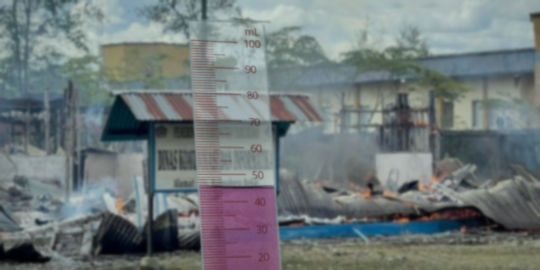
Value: 45
